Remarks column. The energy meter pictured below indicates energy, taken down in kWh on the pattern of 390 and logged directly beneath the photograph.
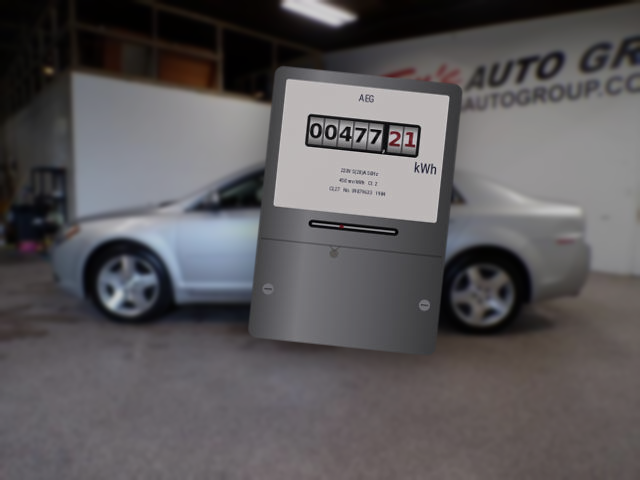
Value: 477.21
